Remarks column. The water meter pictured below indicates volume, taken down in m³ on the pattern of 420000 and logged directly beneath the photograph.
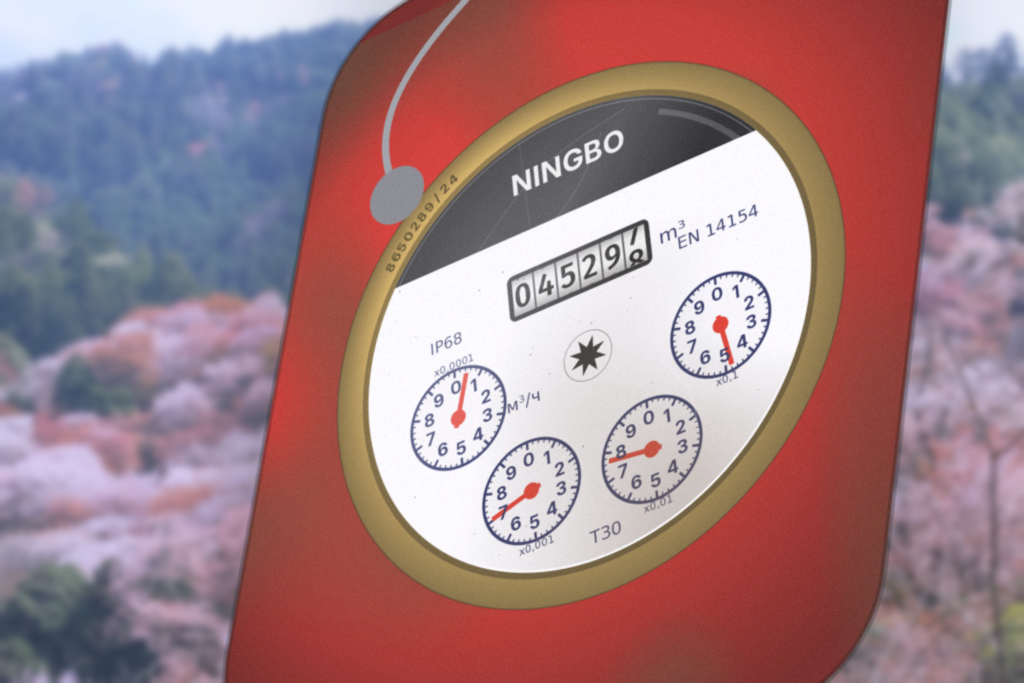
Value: 45297.4770
